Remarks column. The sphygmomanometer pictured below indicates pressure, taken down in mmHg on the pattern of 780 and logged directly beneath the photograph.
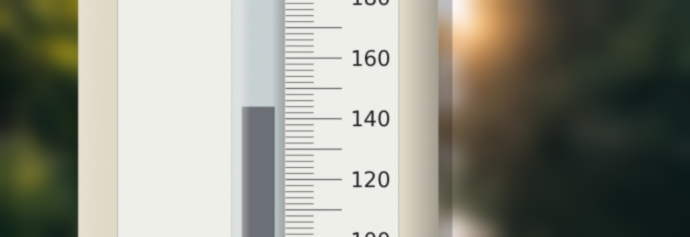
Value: 144
